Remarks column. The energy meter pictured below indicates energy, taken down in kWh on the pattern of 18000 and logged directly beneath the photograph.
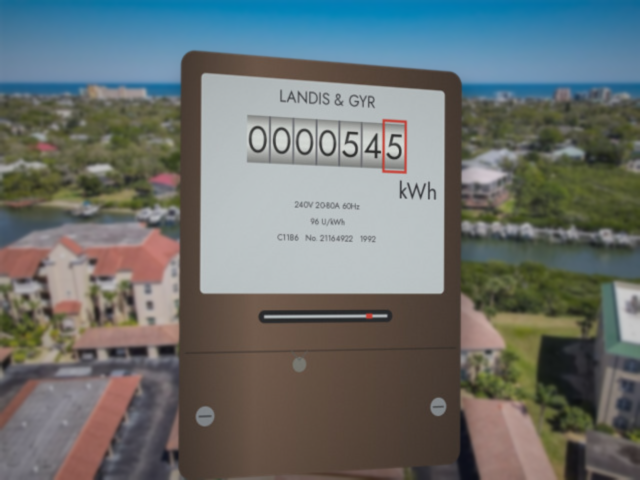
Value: 54.5
